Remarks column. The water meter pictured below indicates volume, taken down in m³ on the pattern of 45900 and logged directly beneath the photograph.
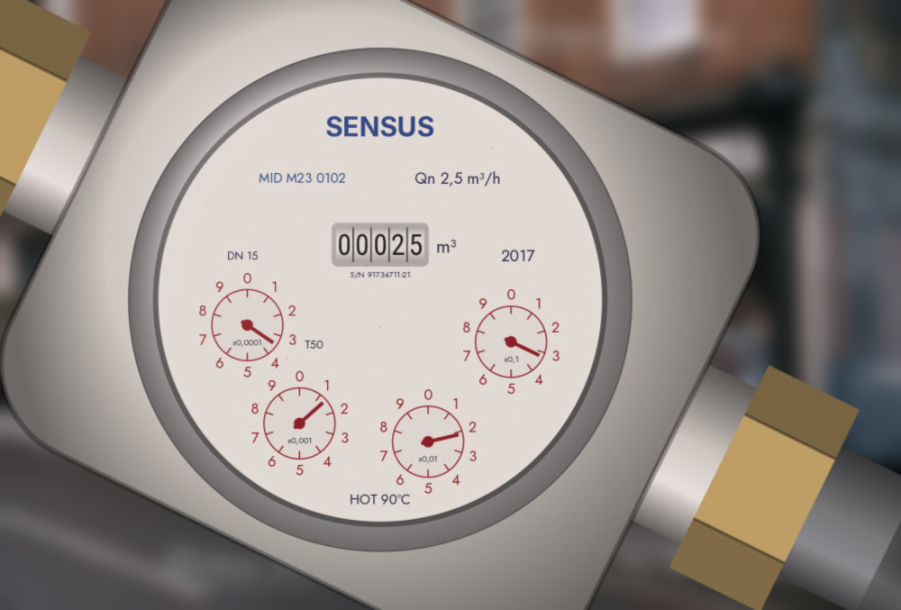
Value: 25.3213
